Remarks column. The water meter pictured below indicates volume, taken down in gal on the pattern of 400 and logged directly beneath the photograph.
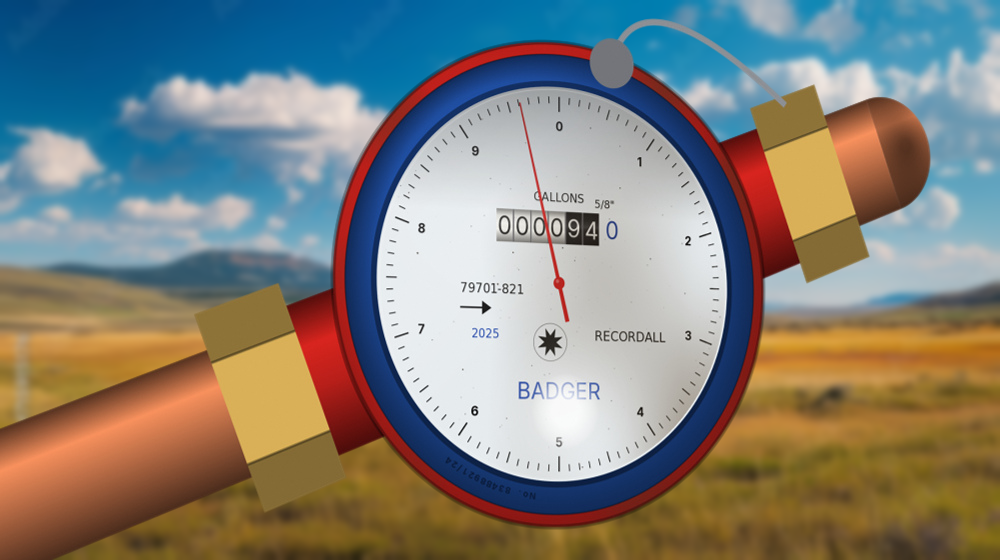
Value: 939.6
